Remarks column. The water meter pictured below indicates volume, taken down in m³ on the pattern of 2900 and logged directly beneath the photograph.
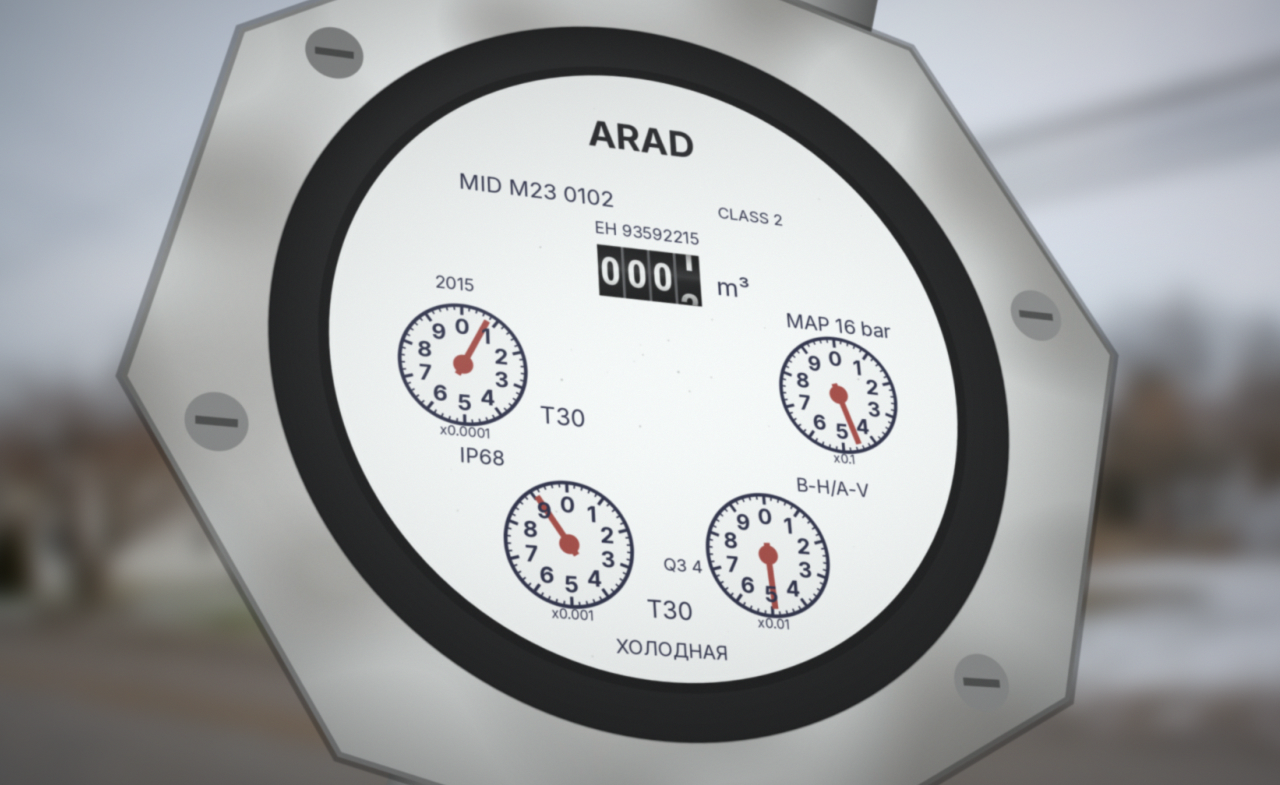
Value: 1.4490
